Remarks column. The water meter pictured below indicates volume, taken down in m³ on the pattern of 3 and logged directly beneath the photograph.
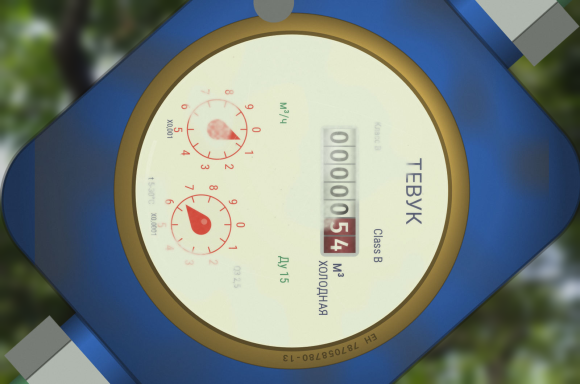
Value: 0.5406
